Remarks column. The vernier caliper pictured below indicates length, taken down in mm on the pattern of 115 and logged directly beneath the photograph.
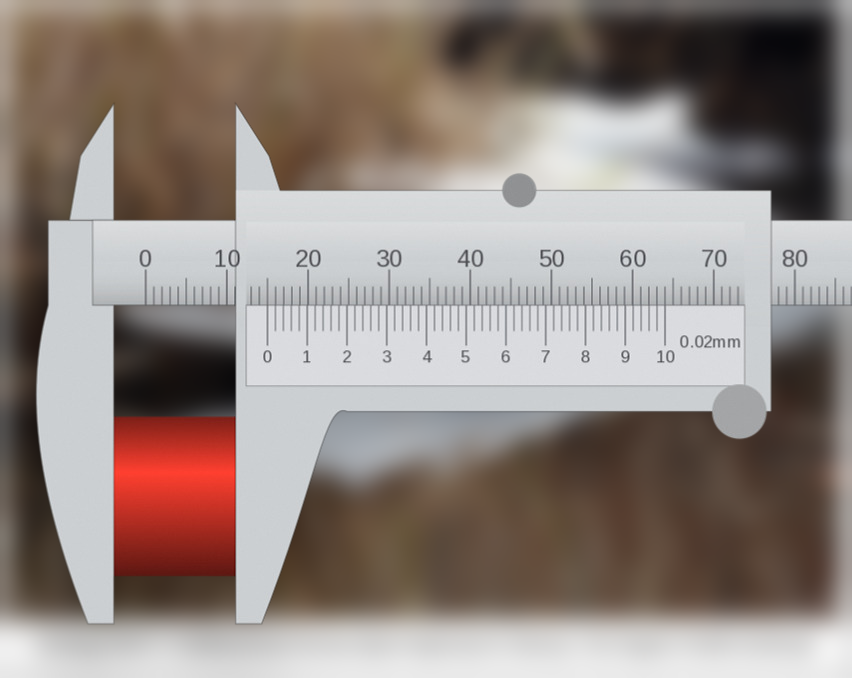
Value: 15.0
